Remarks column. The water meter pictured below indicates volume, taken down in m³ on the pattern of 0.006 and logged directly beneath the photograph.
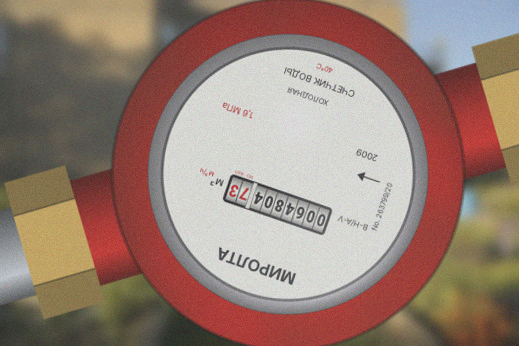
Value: 64804.73
